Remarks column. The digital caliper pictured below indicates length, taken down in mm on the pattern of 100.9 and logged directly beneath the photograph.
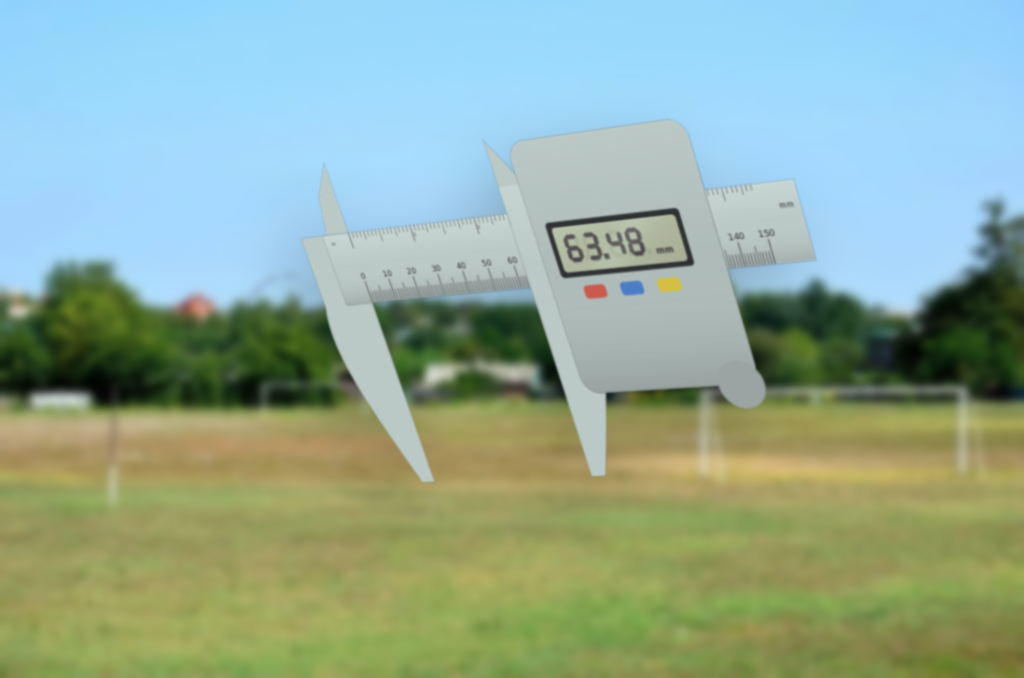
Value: 63.48
